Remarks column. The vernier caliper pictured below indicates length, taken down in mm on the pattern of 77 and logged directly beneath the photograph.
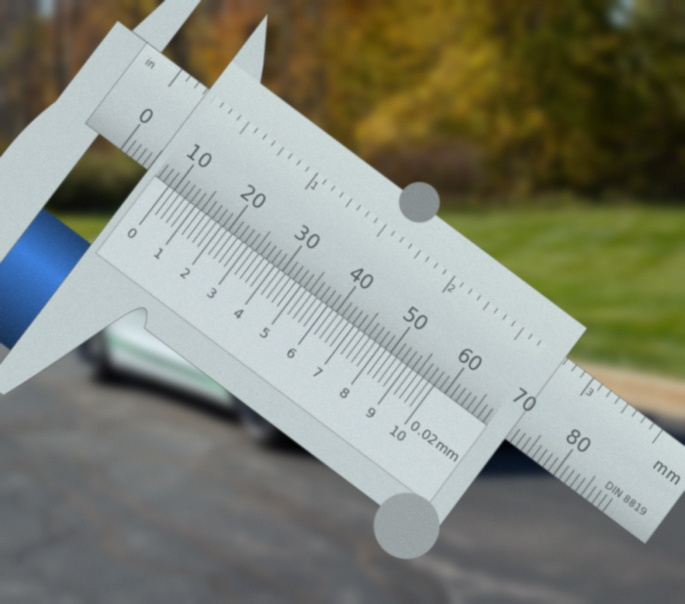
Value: 9.0
